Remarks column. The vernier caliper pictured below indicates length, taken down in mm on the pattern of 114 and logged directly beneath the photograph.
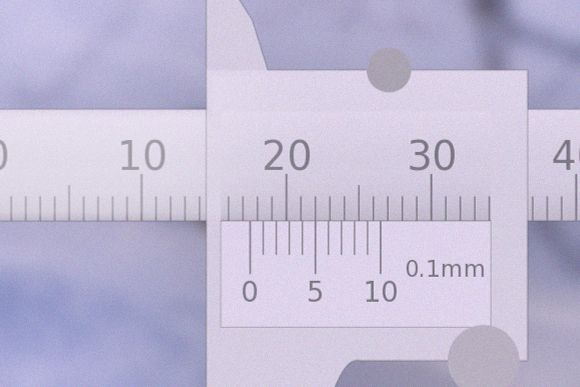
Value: 17.5
